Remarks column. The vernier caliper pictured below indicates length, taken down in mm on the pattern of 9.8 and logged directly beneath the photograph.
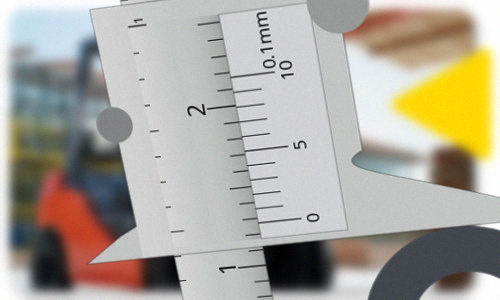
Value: 12.7
